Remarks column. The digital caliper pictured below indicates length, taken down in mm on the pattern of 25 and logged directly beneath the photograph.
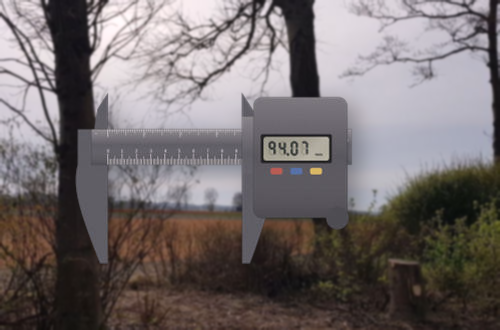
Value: 94.07
